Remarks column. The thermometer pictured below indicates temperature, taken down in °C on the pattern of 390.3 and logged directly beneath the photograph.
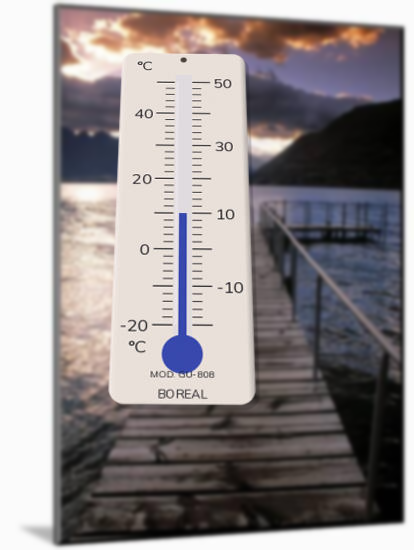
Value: 10
